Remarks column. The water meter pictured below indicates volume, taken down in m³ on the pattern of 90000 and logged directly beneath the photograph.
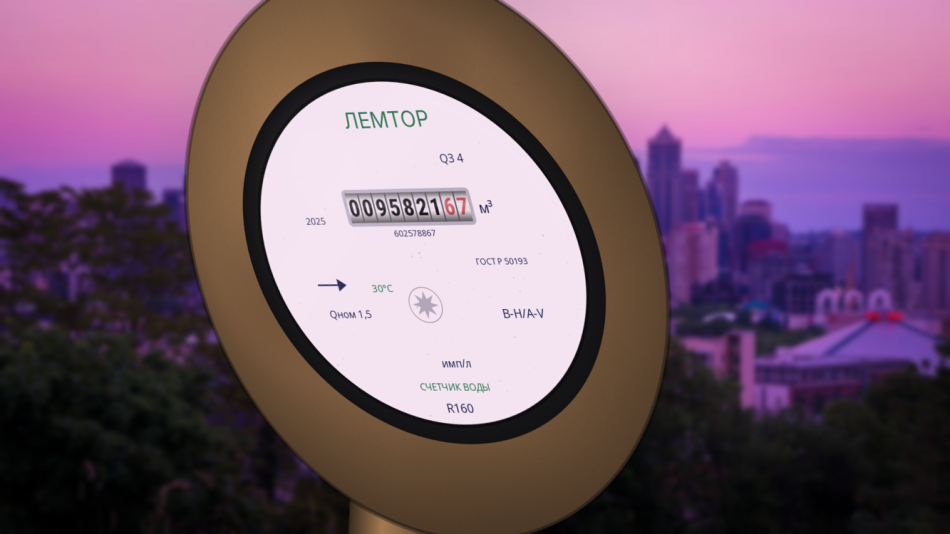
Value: 95821.67
